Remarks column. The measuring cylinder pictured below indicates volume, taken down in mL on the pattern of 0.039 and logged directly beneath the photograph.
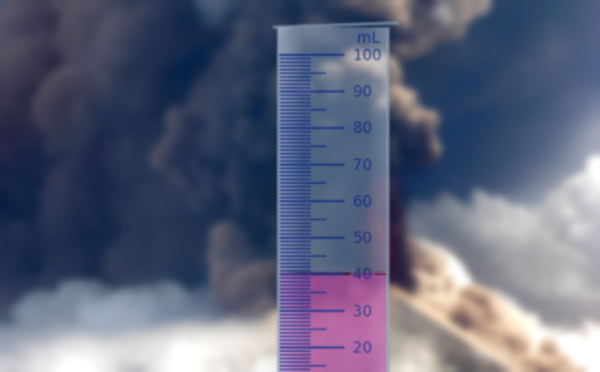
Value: 40
